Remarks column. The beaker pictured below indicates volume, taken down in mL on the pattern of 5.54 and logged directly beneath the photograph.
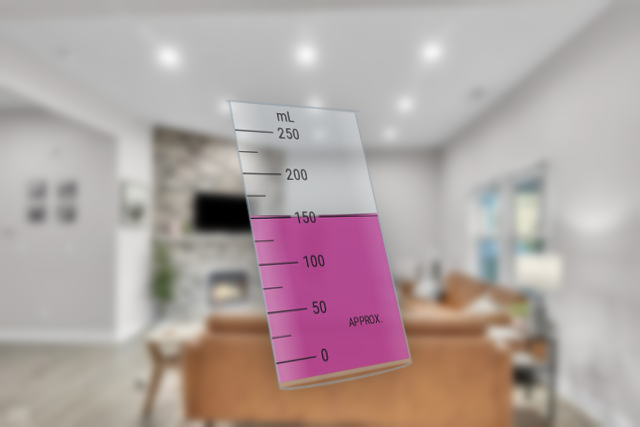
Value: 150
